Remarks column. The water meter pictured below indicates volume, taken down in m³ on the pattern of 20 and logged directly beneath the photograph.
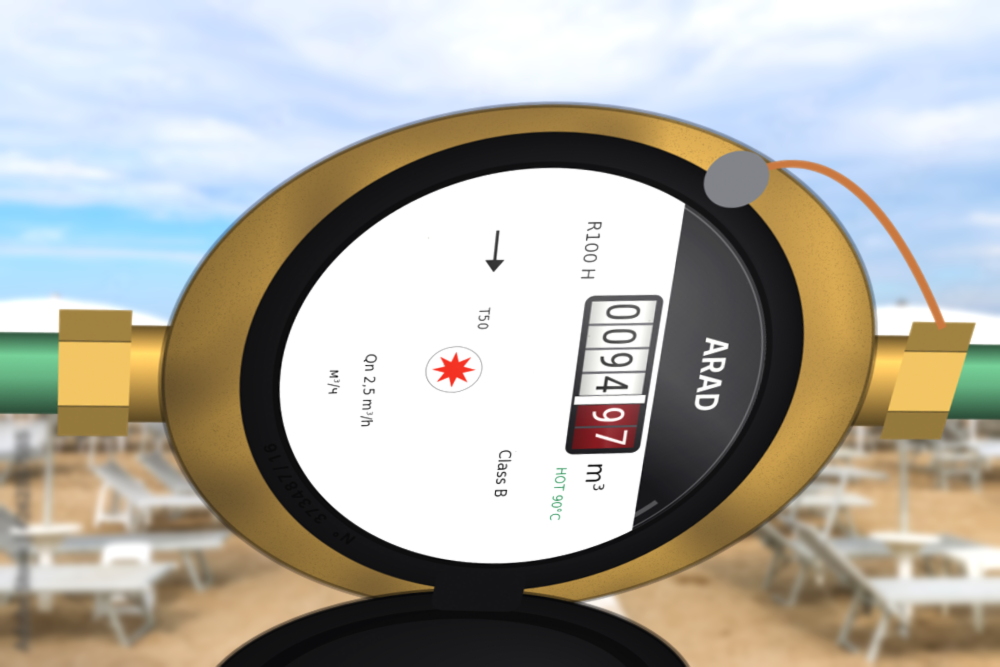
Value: 94.97
